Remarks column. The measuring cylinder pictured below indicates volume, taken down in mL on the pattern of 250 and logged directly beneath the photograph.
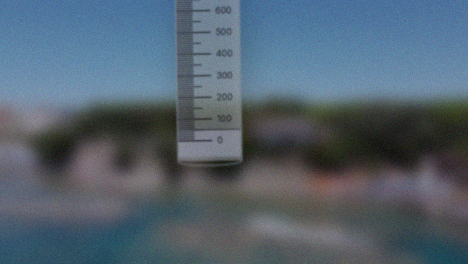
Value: 50
